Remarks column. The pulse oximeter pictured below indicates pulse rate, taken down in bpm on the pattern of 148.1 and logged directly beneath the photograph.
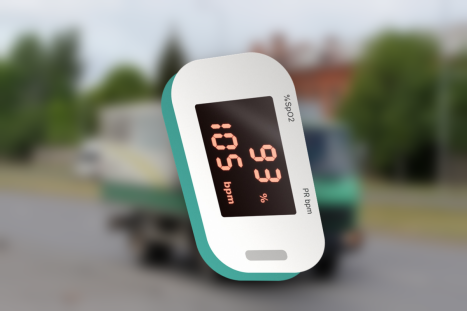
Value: 105
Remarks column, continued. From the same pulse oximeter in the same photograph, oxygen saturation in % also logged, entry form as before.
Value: 93
